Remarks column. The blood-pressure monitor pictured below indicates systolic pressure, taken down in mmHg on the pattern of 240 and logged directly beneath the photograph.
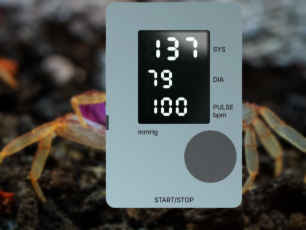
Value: 137
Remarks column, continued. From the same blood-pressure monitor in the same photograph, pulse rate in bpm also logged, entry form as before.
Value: 100
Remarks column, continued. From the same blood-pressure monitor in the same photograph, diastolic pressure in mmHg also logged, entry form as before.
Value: 79
